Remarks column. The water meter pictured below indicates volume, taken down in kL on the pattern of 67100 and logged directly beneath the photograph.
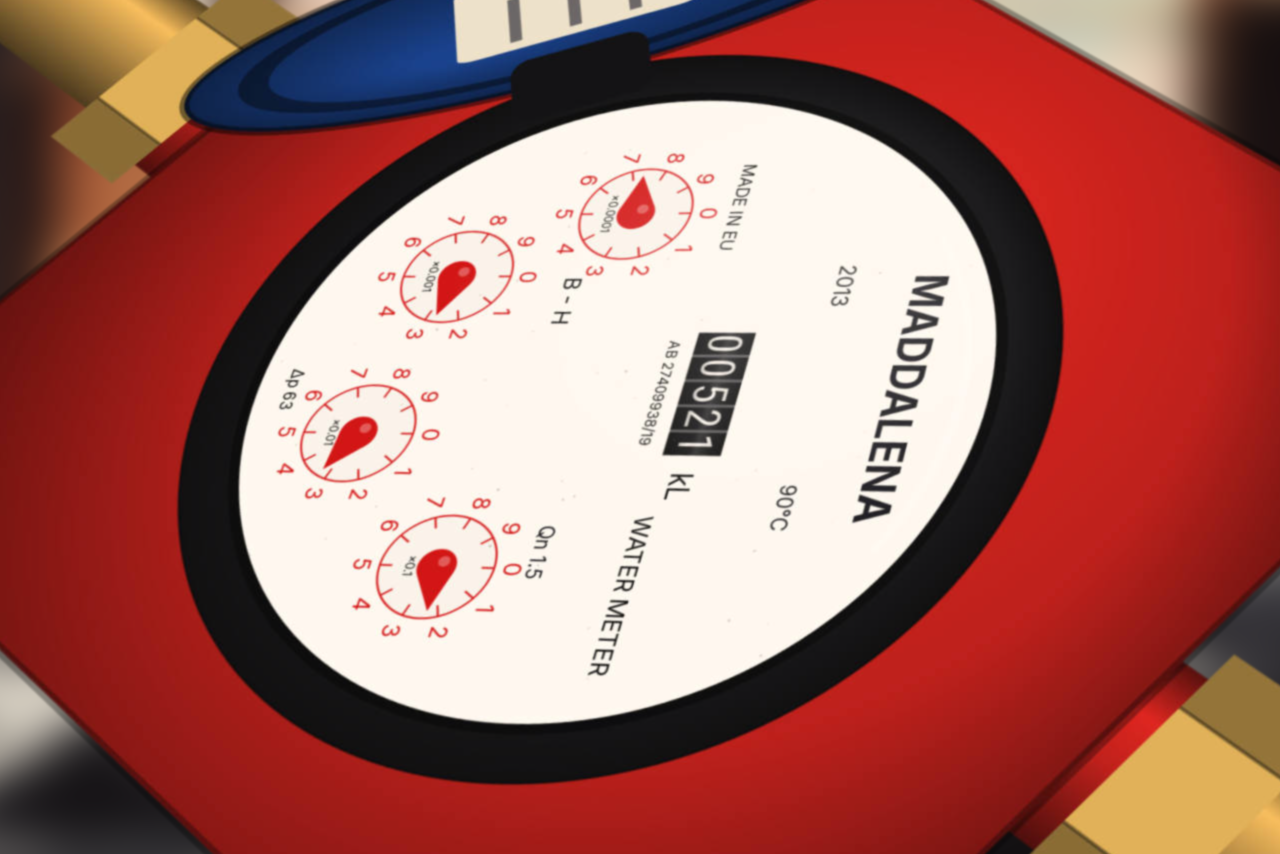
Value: 521.2327
